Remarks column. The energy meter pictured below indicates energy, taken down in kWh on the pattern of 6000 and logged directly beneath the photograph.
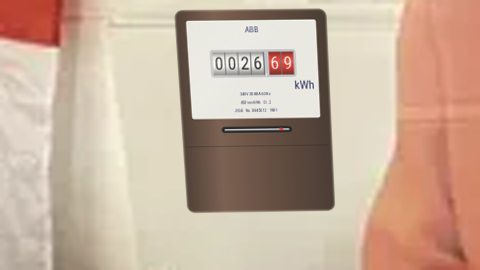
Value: 26.69
